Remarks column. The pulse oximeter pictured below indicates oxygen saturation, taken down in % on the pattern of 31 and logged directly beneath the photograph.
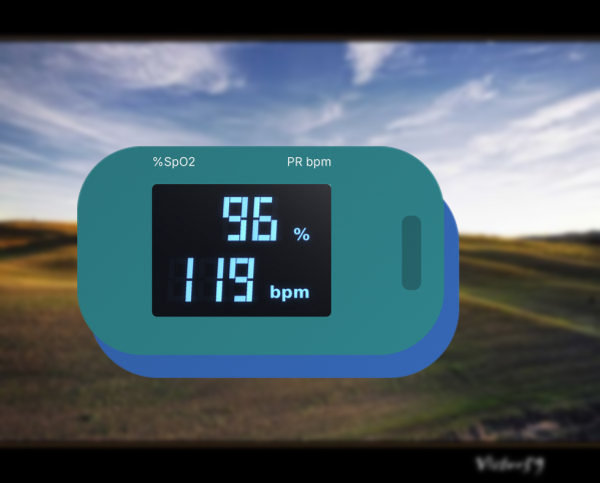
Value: 96
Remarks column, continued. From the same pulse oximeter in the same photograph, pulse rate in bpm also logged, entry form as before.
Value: 119
